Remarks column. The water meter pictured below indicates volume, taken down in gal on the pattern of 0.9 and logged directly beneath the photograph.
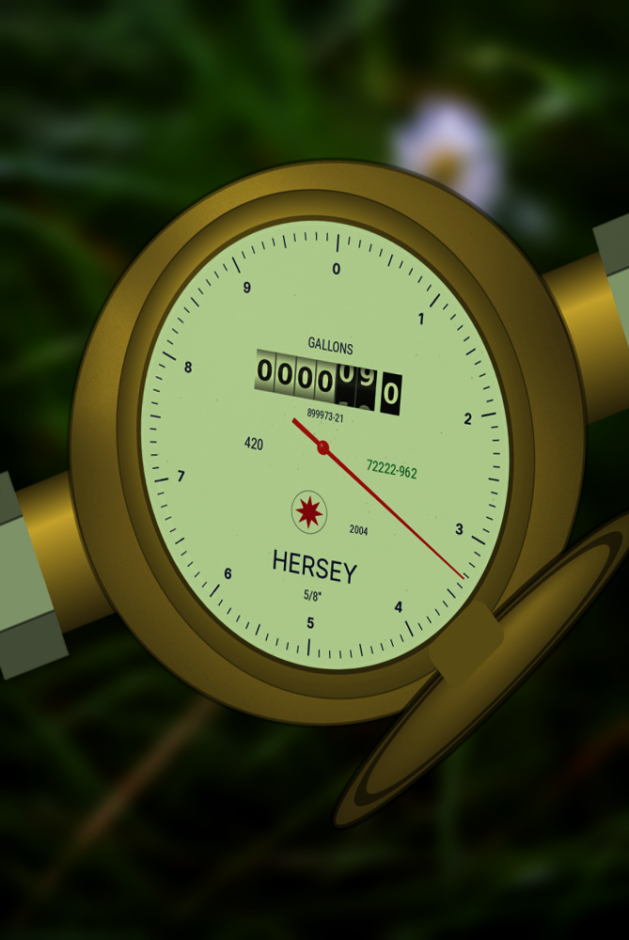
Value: 93.3
